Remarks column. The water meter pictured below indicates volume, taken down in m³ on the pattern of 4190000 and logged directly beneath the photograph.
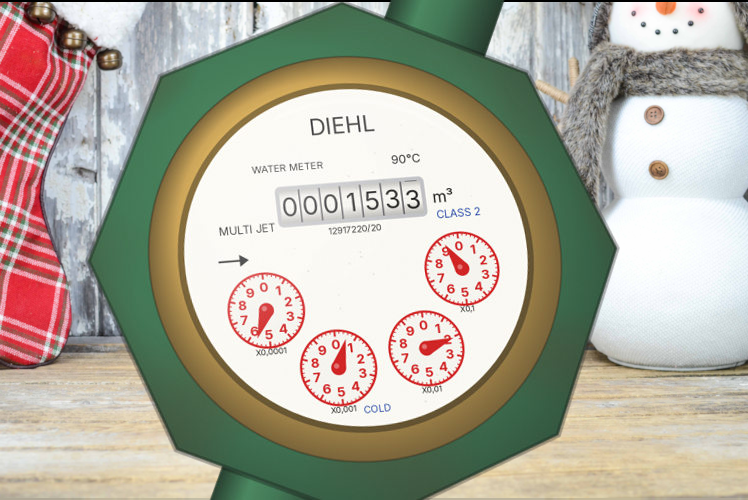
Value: 1532.9205
